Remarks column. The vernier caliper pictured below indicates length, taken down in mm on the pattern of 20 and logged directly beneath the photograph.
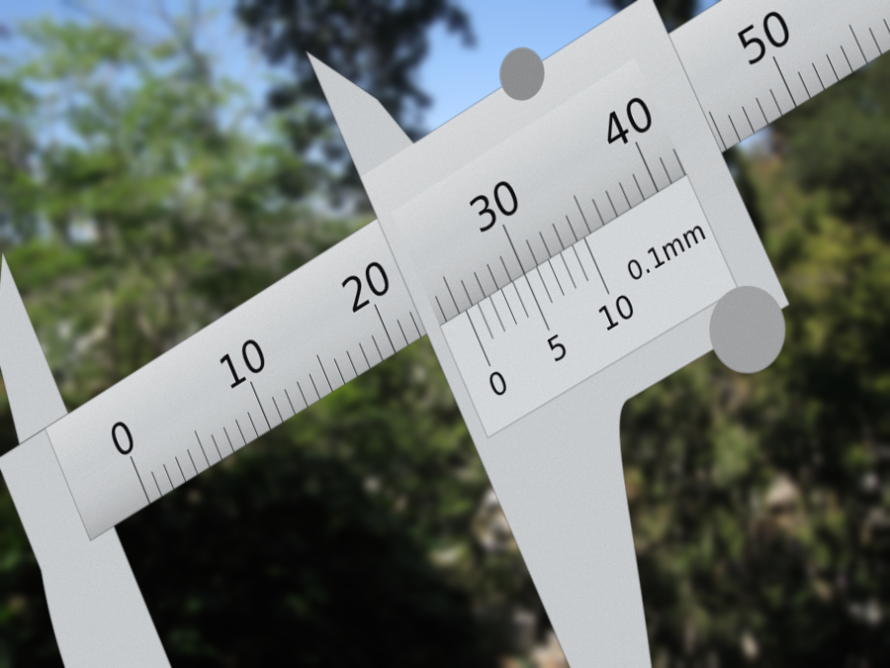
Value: 25.5
